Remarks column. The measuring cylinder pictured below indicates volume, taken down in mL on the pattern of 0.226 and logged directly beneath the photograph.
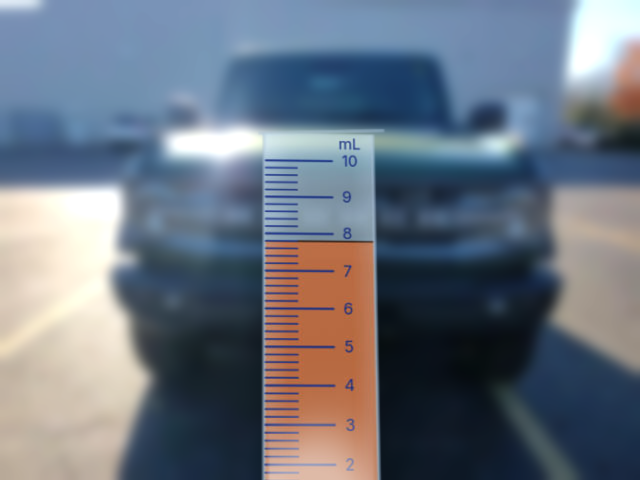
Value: 7.8
